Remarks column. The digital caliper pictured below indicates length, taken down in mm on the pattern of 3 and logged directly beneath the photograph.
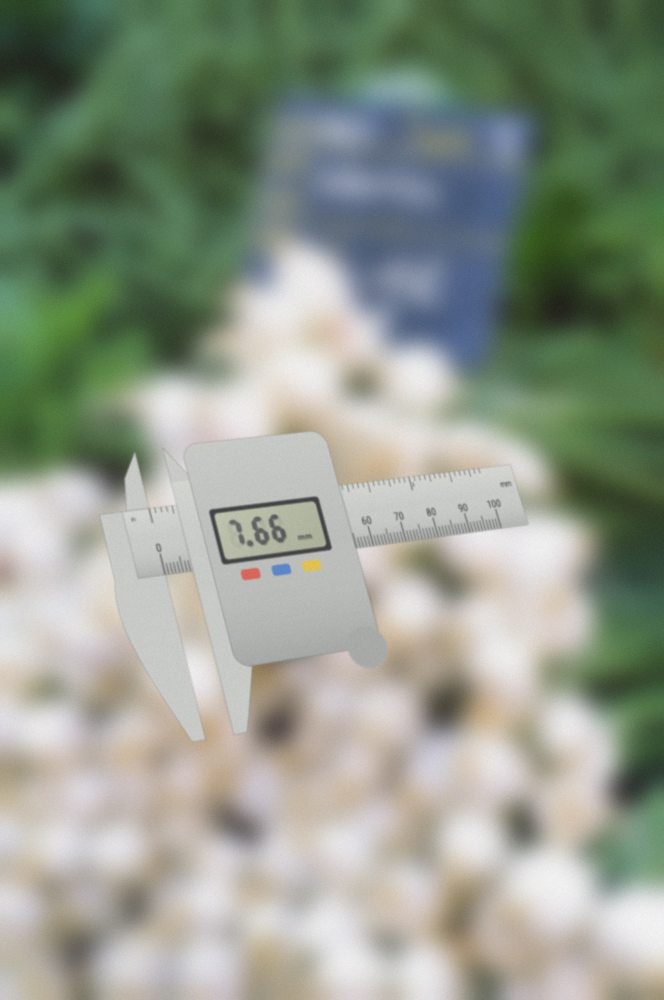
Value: 7.66
